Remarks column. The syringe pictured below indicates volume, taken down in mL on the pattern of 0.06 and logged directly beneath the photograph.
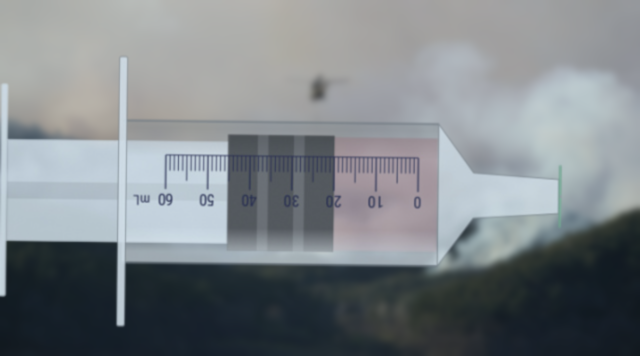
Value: 20
